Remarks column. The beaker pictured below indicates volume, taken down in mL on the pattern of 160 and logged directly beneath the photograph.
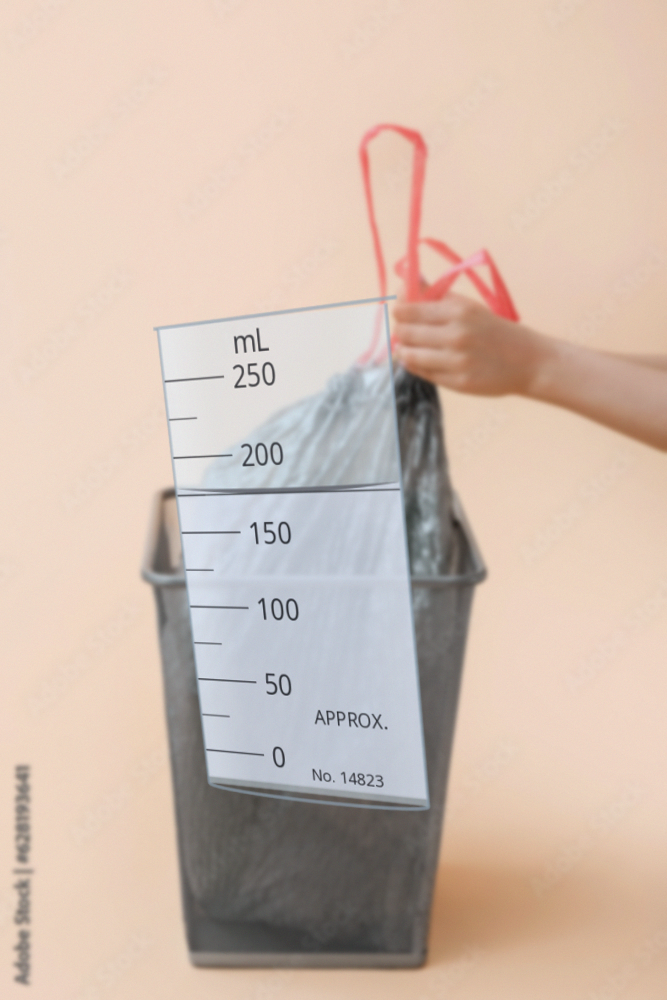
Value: 175
